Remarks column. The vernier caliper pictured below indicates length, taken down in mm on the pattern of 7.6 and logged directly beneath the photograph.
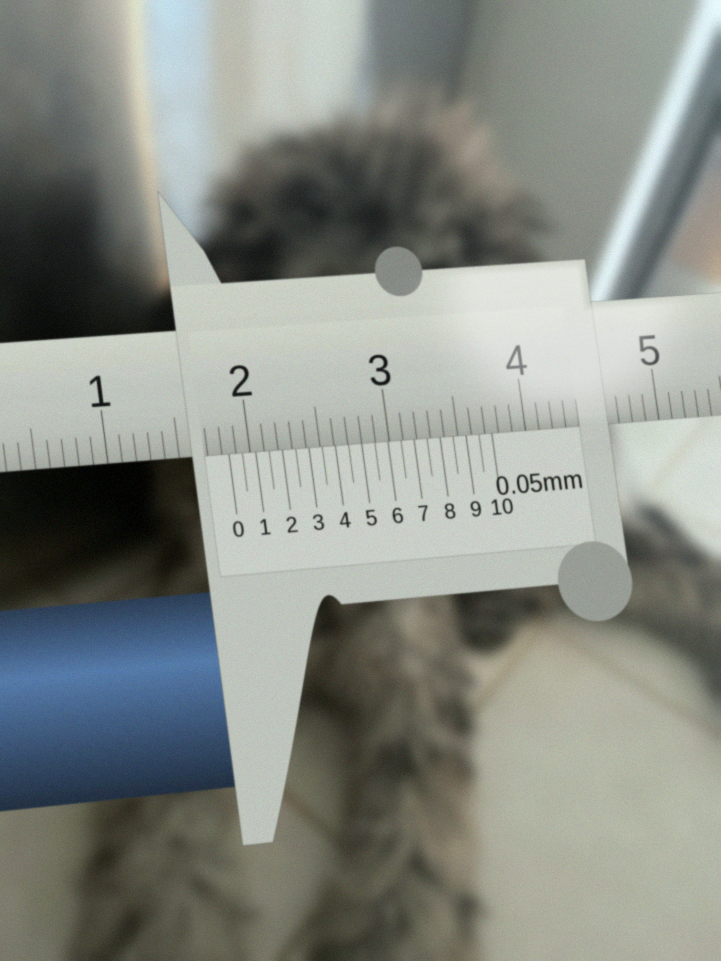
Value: 18.5
